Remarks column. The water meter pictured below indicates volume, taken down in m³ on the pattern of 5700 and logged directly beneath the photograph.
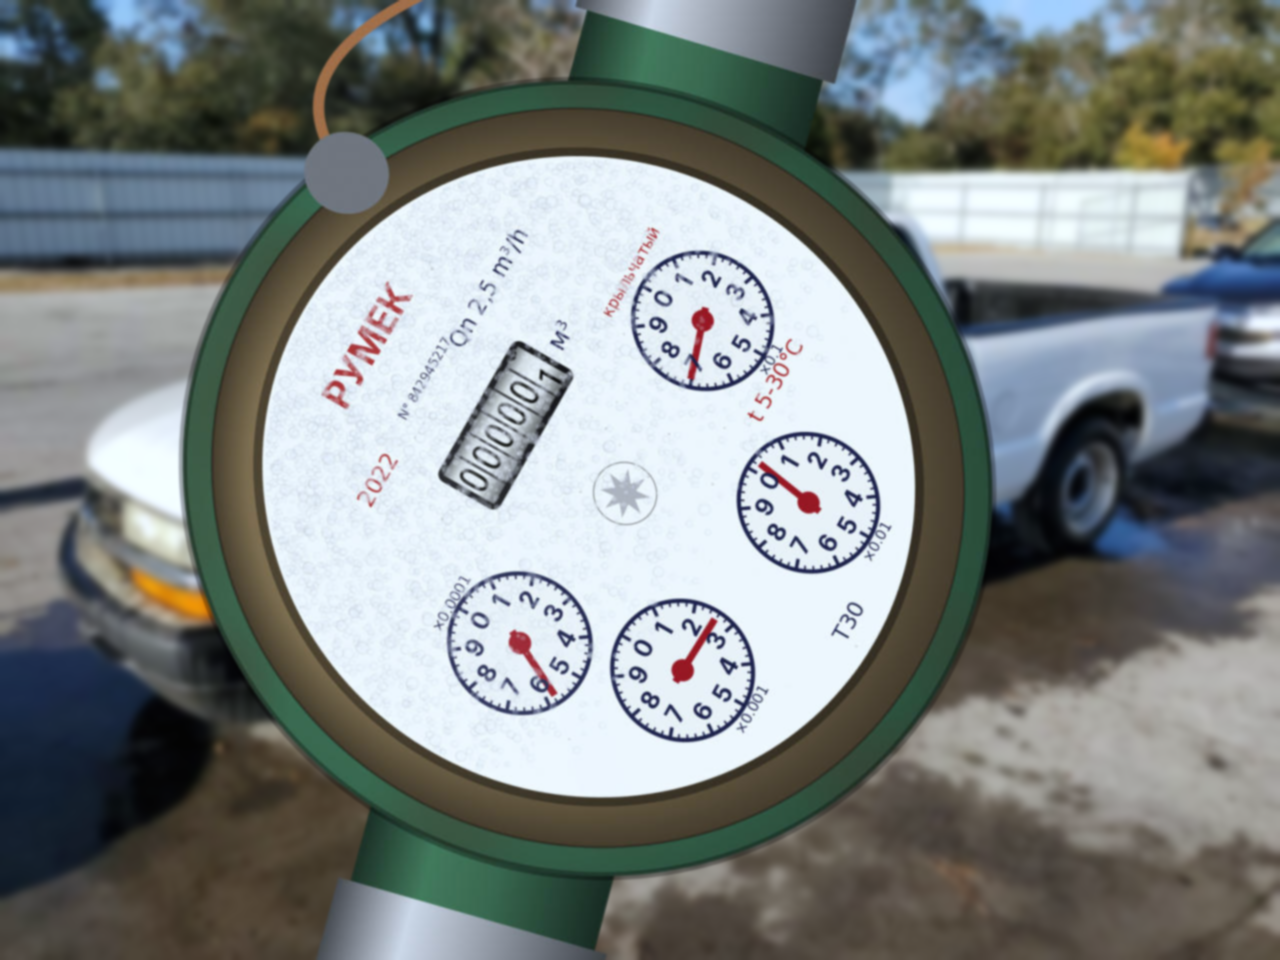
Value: 0.7025
